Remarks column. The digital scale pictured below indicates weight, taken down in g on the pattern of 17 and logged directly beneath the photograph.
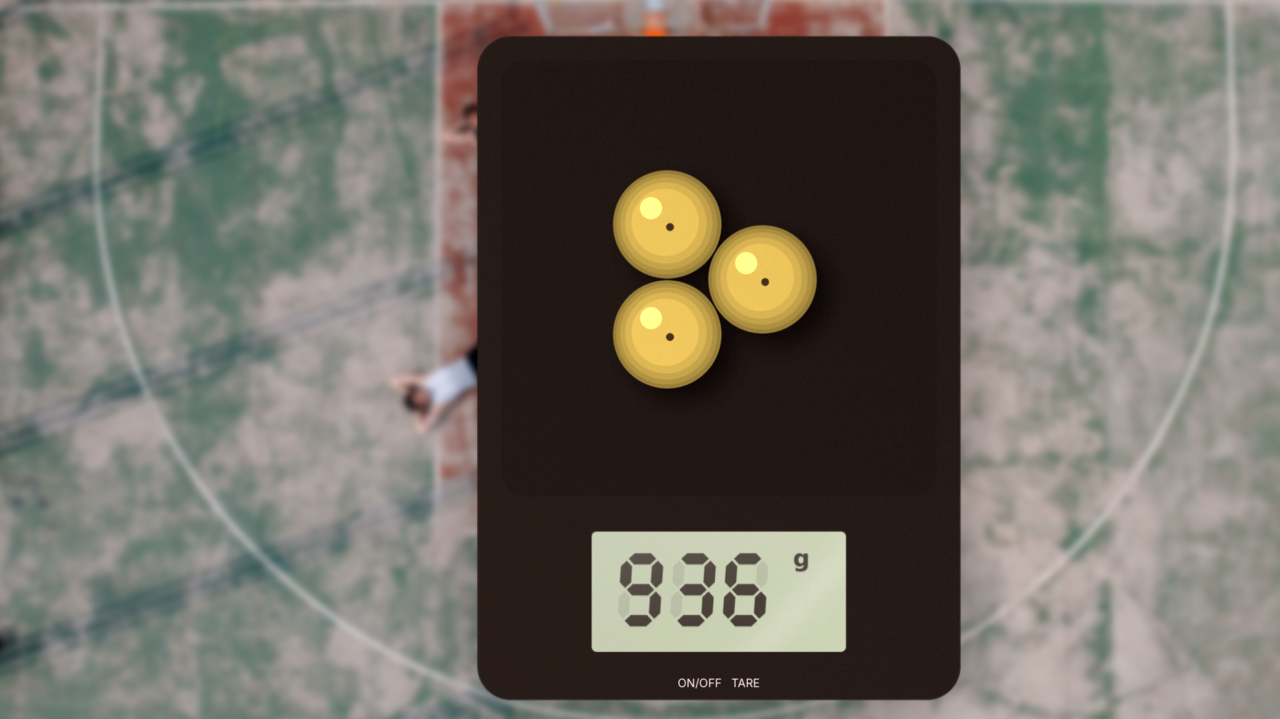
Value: 936
